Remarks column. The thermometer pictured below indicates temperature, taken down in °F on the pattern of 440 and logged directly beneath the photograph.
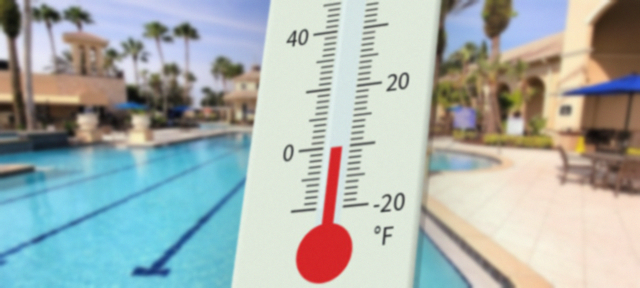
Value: 0
